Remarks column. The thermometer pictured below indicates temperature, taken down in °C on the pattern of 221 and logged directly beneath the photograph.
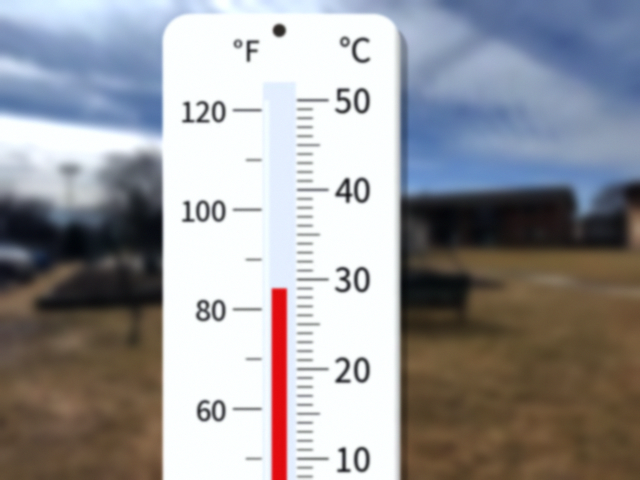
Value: 29
